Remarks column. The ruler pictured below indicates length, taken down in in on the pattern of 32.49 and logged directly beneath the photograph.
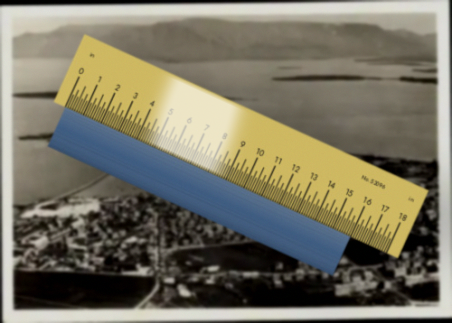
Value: 16
